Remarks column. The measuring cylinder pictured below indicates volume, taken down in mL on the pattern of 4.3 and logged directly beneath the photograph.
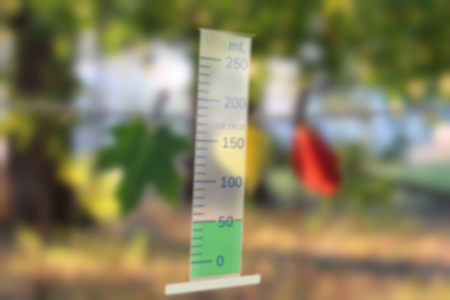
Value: 50
